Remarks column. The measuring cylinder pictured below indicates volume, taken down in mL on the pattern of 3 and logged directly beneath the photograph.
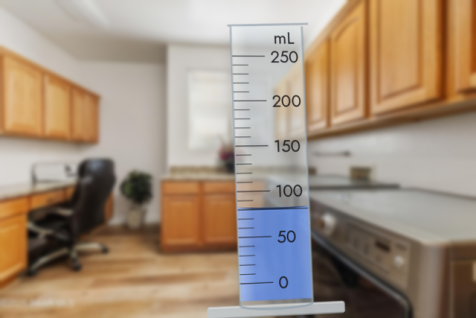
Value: 80
